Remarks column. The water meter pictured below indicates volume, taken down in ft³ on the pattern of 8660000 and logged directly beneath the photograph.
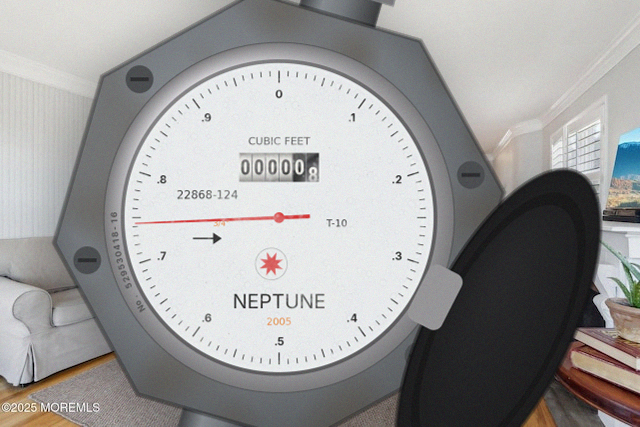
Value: 7.74
